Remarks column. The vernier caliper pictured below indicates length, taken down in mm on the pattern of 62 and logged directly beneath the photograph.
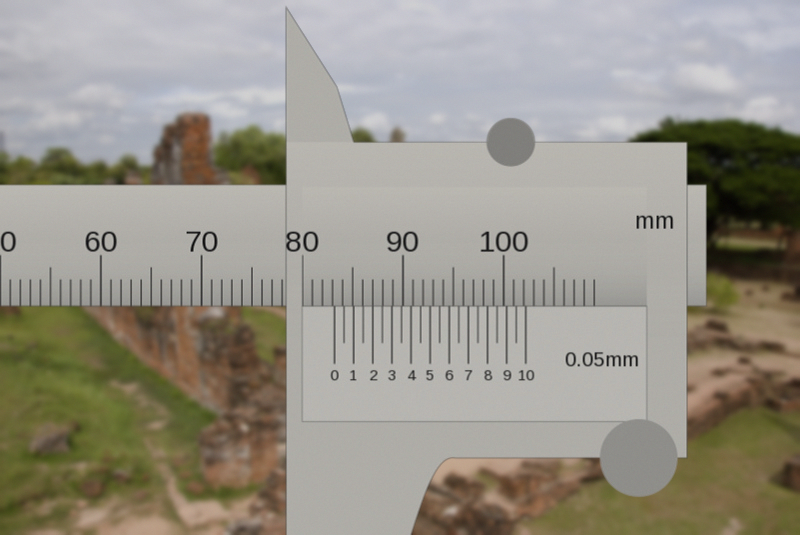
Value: 83.2
